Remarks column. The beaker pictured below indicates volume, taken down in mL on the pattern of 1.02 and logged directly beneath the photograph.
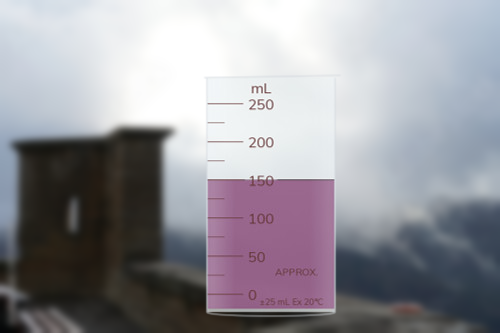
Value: 150
